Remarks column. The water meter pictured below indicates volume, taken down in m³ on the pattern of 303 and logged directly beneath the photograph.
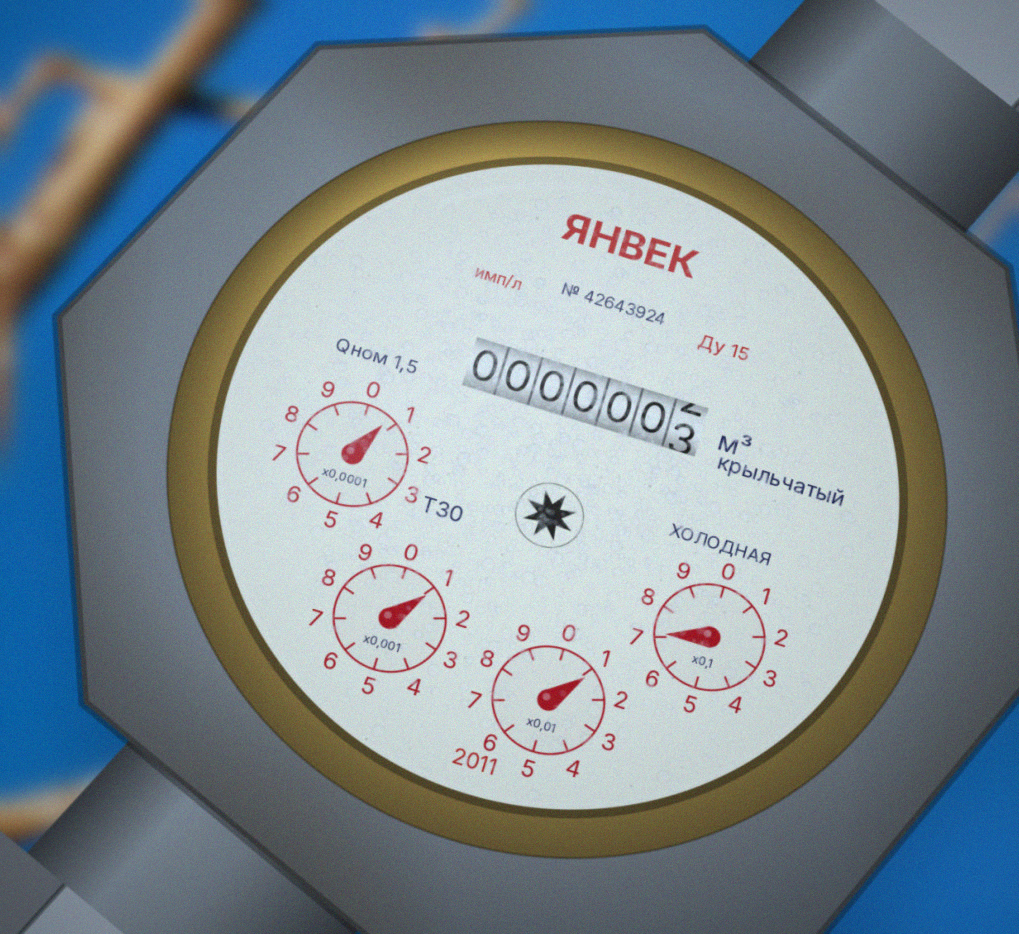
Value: 2.7110
